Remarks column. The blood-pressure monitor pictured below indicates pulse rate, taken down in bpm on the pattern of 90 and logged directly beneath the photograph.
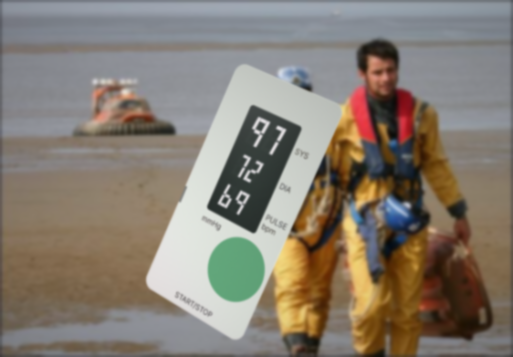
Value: 69
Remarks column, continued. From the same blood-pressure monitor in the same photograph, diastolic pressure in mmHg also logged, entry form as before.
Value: 72
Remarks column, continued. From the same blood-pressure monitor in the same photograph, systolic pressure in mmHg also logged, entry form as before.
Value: 97
